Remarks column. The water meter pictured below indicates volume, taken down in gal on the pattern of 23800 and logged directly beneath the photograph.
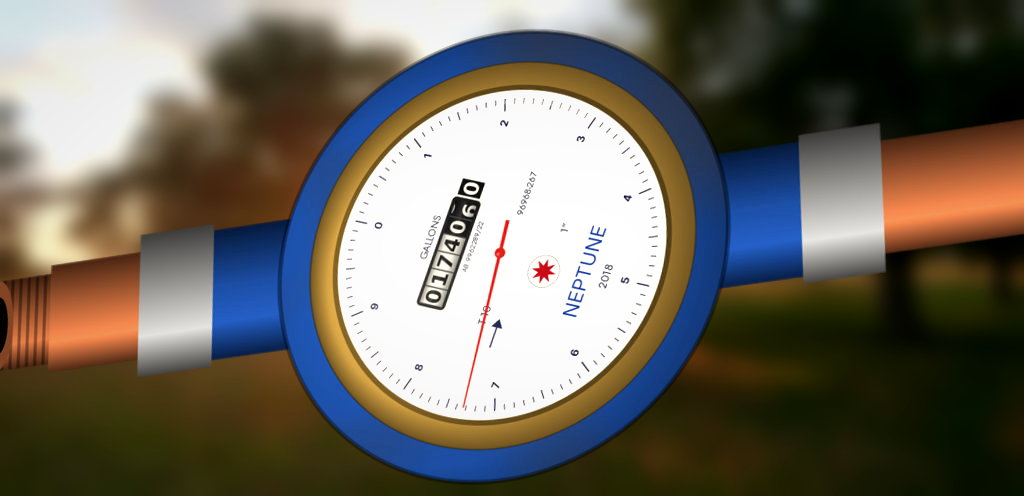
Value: 174057.3
